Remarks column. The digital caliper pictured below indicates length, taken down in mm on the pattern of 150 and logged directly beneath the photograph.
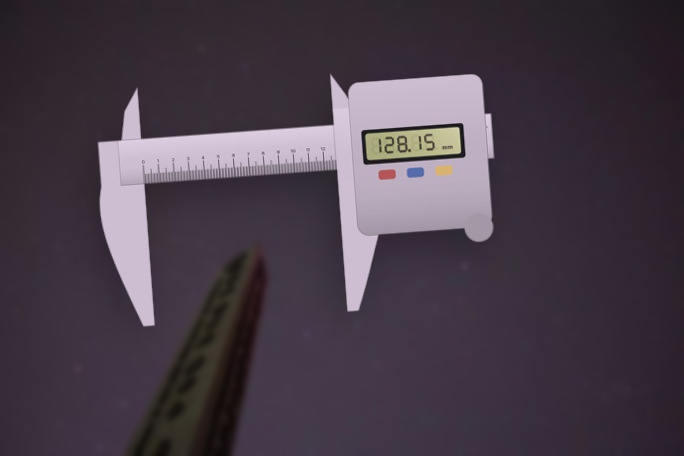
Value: 128.15
